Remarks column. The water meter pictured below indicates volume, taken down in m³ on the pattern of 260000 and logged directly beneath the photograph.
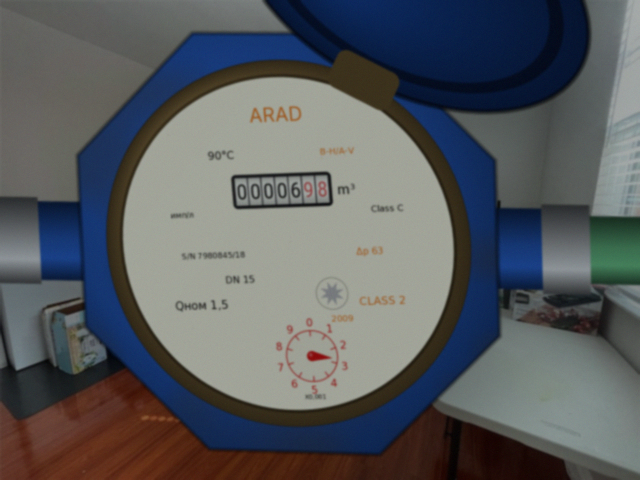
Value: 6.982
